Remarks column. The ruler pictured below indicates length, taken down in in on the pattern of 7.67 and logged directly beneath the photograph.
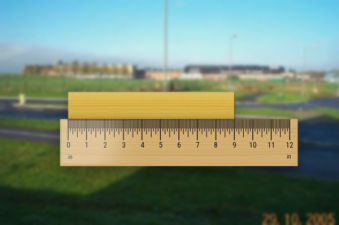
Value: 9
